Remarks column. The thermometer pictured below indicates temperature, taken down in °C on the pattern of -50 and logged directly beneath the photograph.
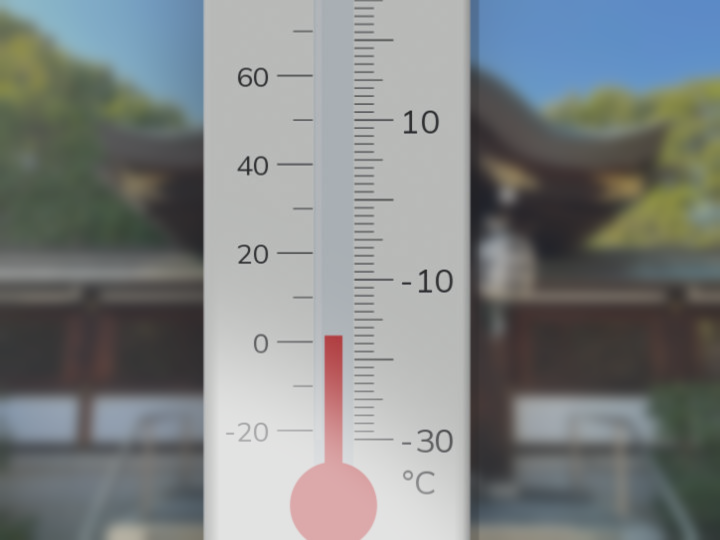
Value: -17
